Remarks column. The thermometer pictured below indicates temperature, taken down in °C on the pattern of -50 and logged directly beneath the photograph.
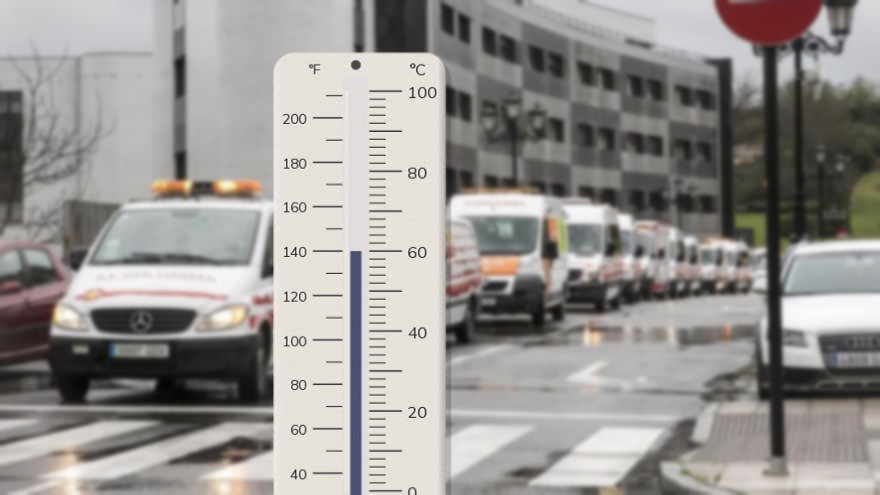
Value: 60
